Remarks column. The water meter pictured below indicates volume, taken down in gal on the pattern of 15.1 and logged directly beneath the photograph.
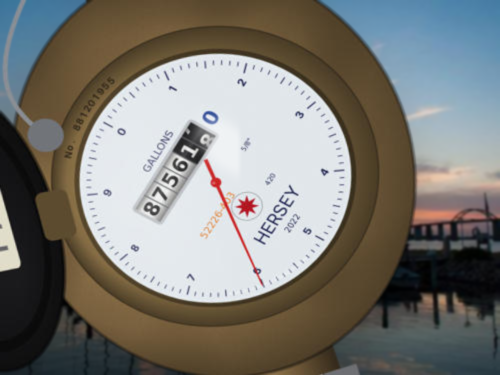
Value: 8756176.0
